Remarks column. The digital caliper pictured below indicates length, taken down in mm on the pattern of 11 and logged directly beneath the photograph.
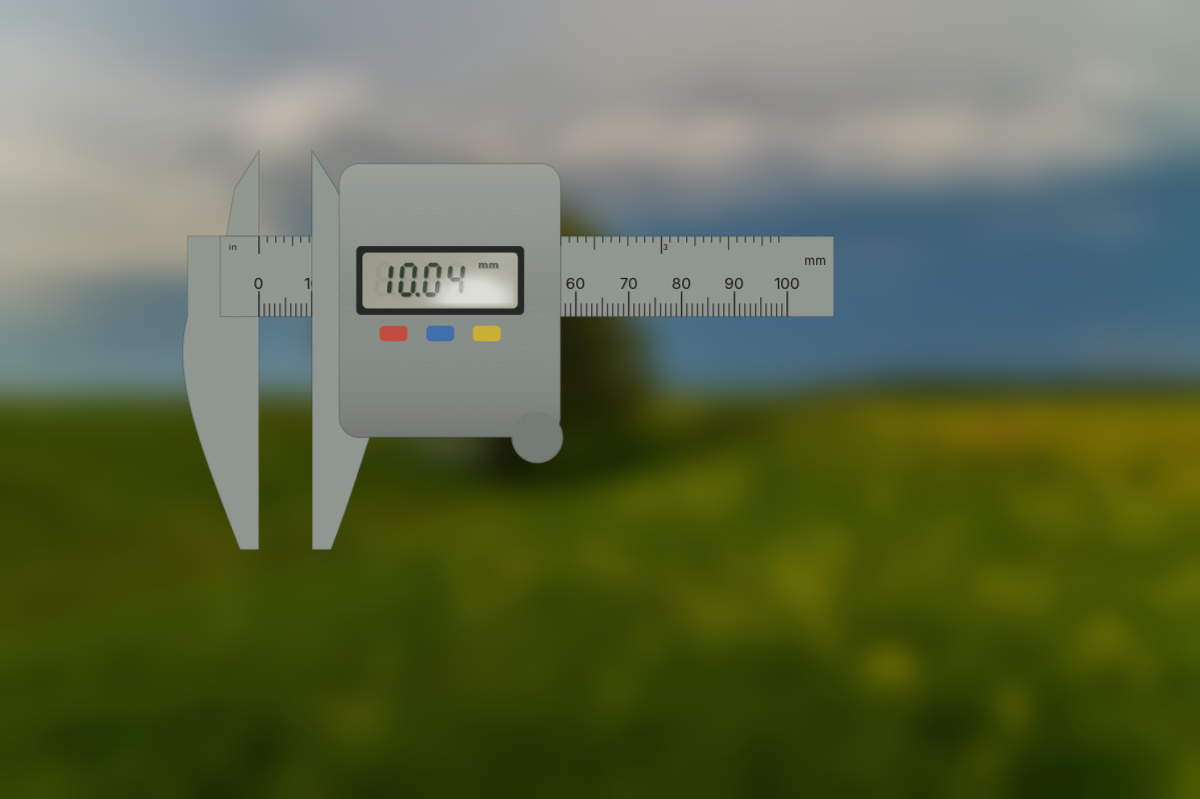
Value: 10.04
